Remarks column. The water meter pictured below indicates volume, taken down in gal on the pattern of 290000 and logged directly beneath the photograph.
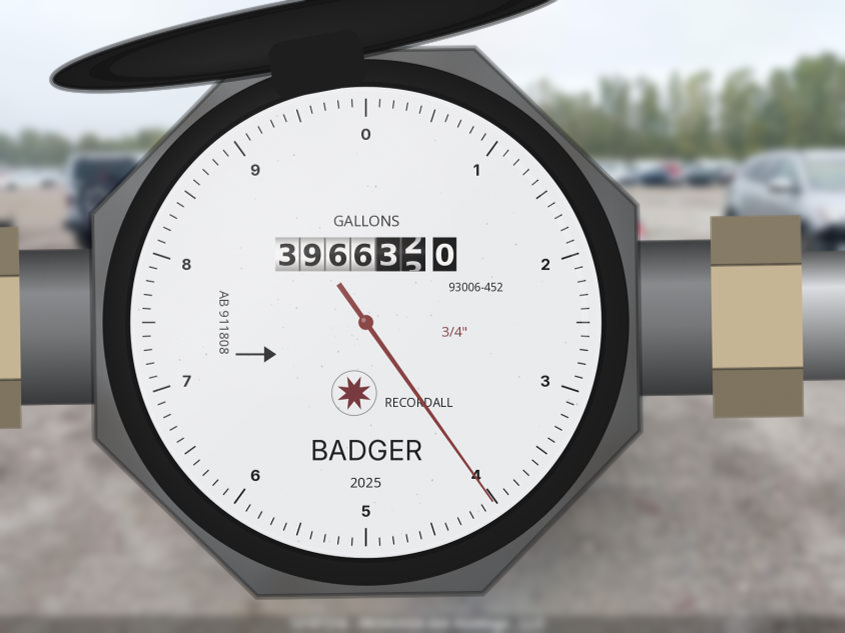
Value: 3966324.0
